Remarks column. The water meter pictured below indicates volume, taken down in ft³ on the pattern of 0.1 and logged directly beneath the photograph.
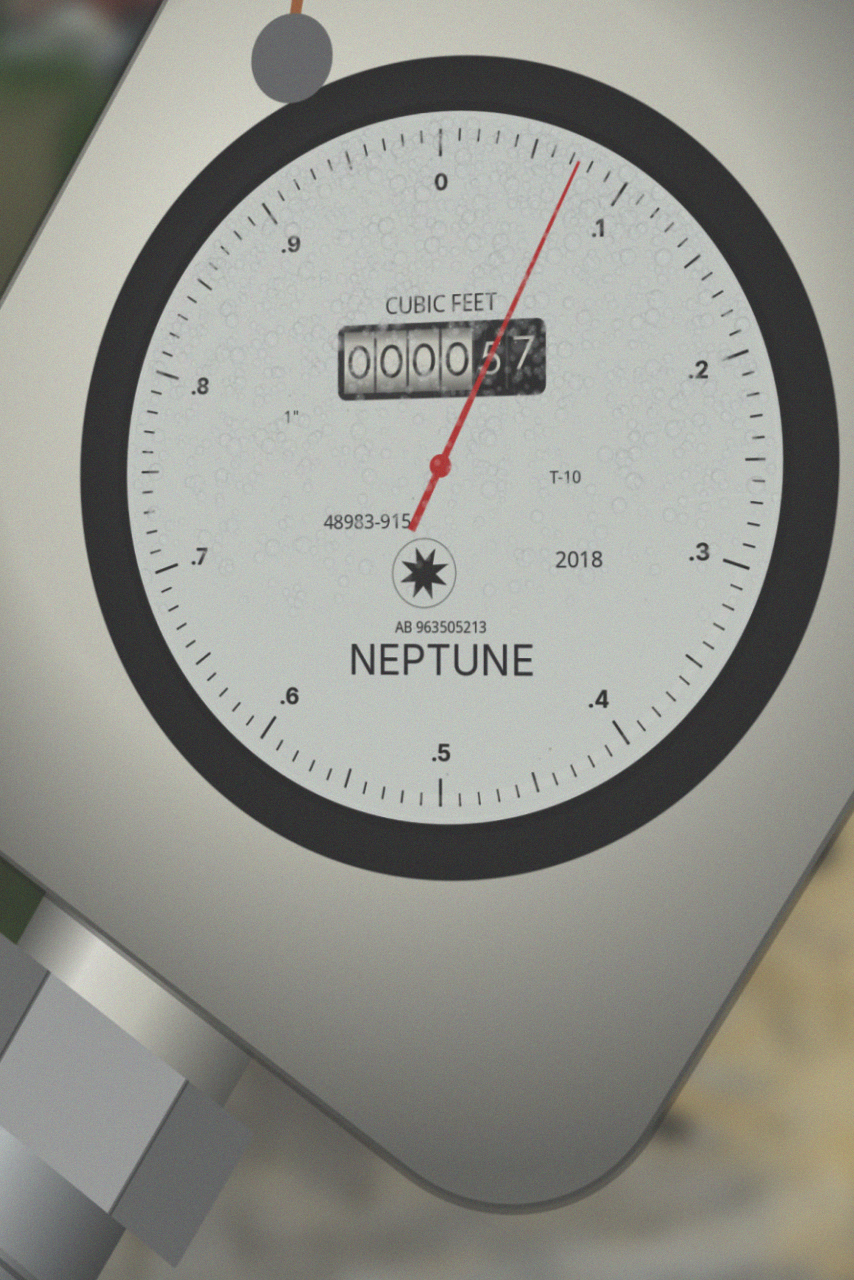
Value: 57.07
